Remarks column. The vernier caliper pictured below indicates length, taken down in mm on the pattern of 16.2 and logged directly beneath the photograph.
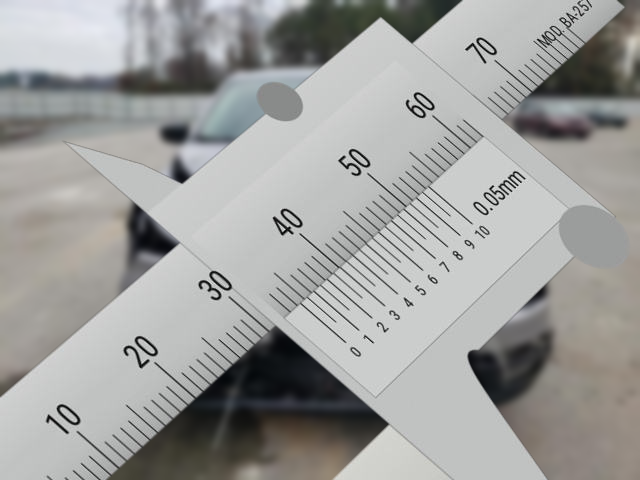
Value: 34.4
